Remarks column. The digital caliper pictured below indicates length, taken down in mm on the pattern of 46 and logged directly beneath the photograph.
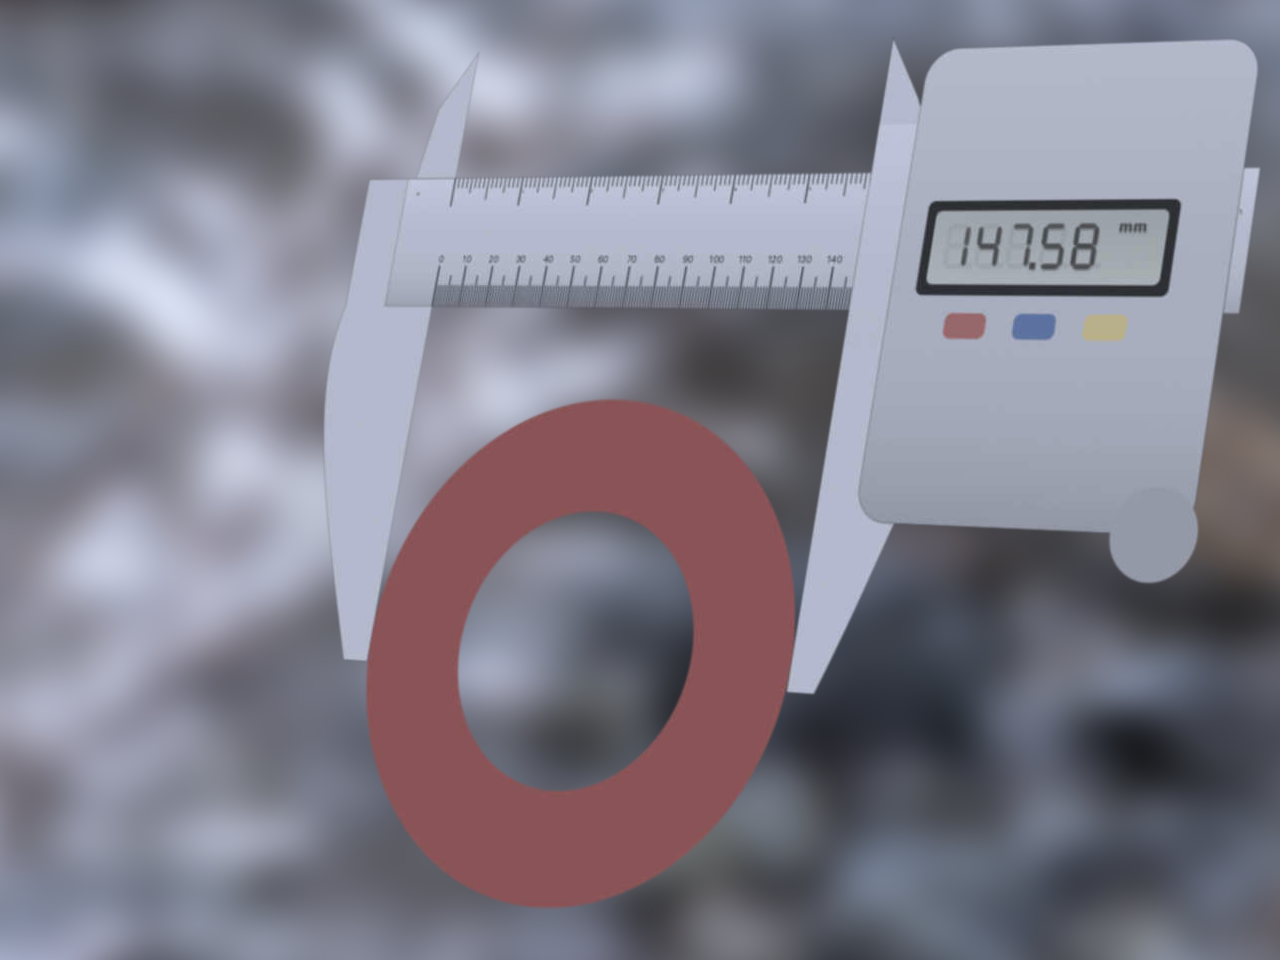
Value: 147.58
